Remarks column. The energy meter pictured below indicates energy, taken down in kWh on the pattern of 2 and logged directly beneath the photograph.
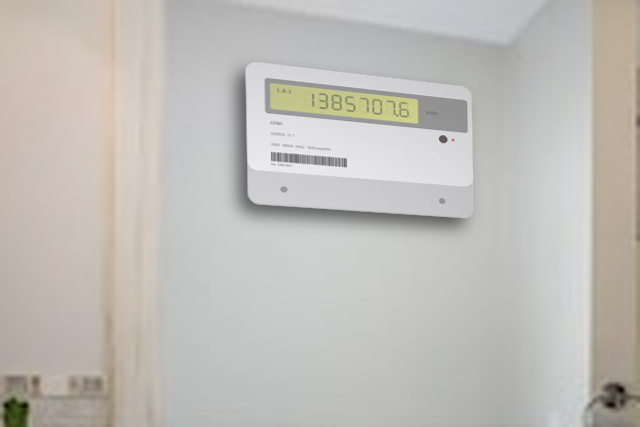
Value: 1385707.6
